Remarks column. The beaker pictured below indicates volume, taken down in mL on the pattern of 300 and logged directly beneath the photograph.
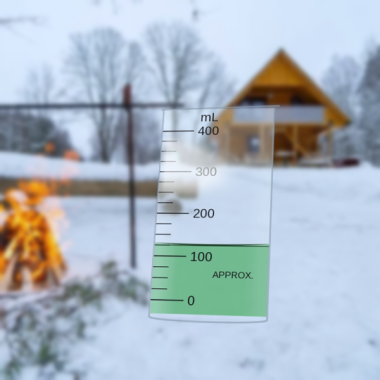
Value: 125
